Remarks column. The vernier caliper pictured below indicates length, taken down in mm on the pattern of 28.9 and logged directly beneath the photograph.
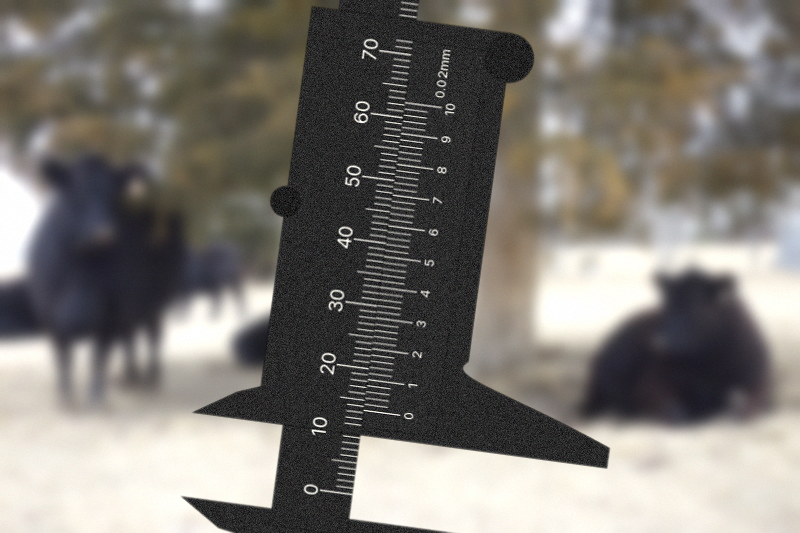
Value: 13.4
